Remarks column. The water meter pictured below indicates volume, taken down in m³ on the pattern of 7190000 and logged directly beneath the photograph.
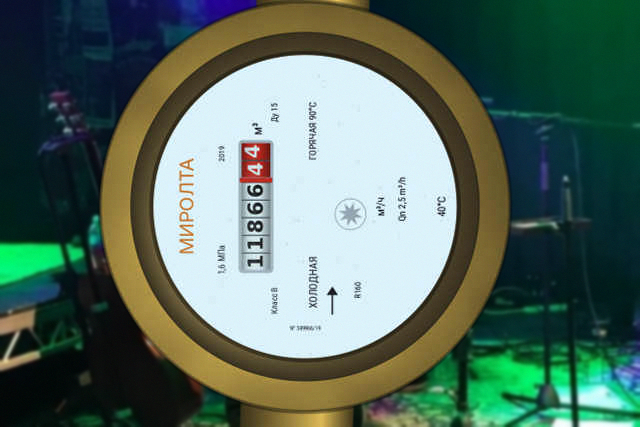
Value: 11866.44
